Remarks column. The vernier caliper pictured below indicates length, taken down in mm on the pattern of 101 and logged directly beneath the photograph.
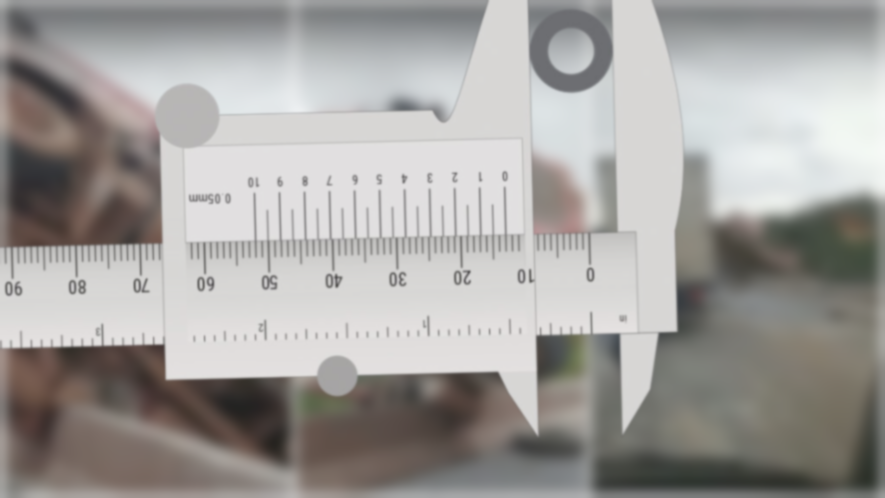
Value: 13.0
